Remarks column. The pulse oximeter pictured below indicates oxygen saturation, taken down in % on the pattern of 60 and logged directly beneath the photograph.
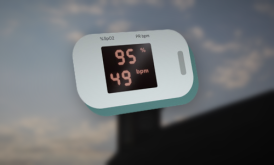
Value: 95
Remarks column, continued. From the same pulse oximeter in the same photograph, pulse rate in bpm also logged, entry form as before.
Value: 49
